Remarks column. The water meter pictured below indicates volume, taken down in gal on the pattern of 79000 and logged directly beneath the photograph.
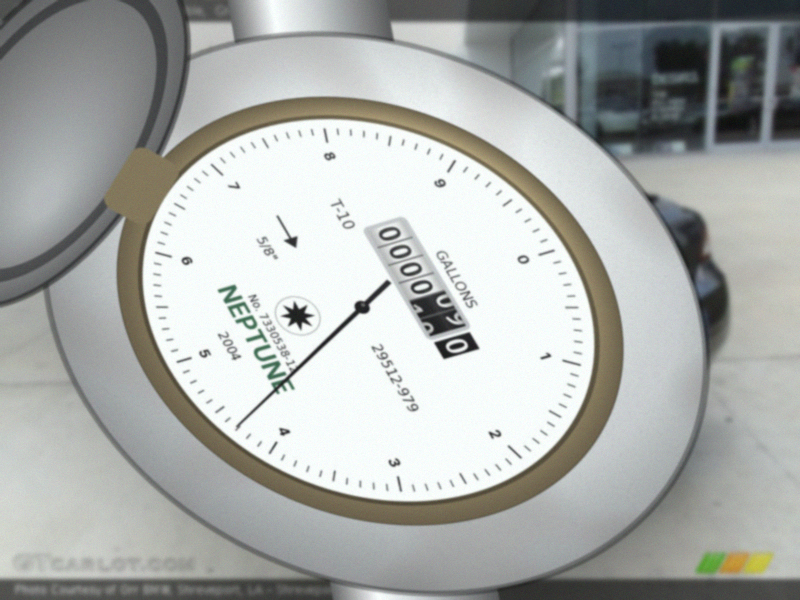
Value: 94.3
